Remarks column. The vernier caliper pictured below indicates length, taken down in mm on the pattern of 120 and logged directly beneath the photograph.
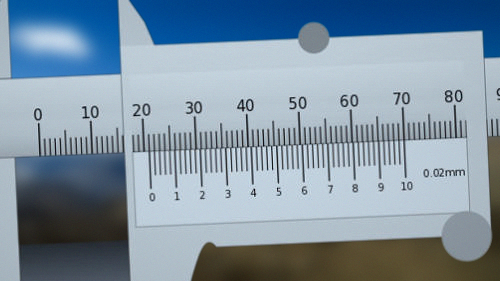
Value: 21.0
